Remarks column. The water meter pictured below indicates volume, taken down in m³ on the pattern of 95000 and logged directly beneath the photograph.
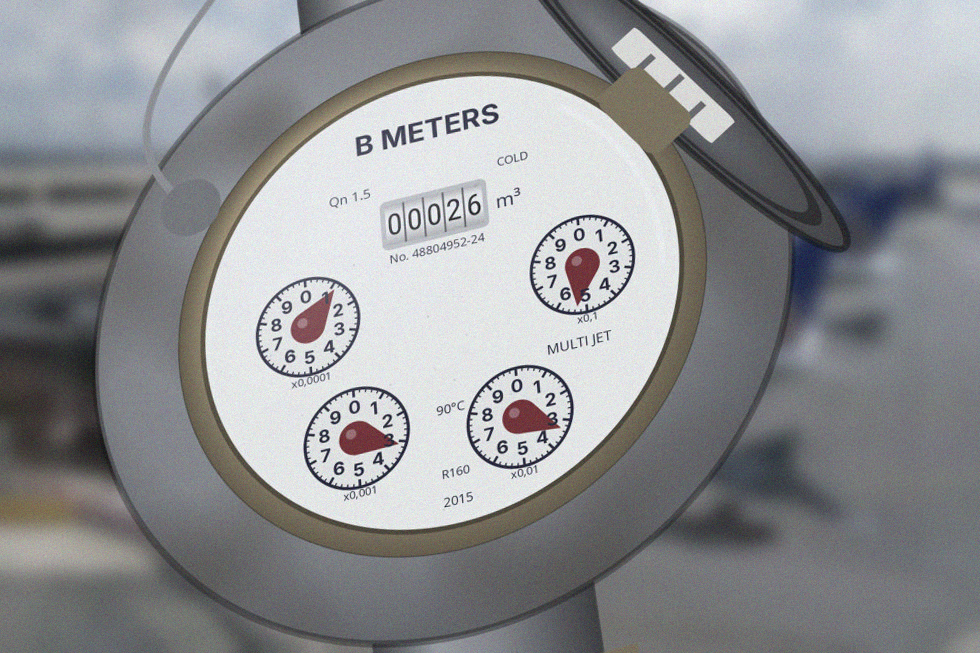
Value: 26.5331
